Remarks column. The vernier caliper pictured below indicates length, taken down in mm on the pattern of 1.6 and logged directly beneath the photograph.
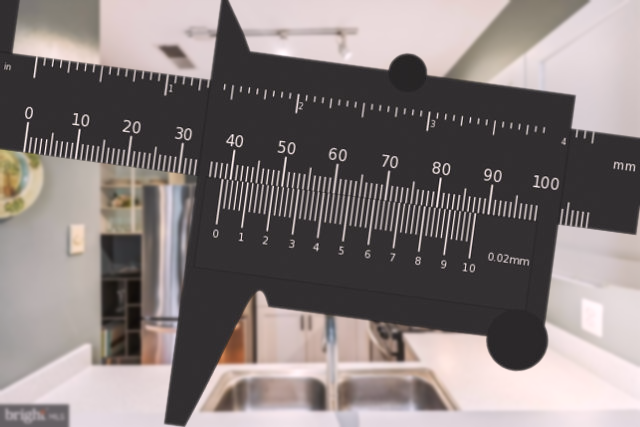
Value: 38.5
